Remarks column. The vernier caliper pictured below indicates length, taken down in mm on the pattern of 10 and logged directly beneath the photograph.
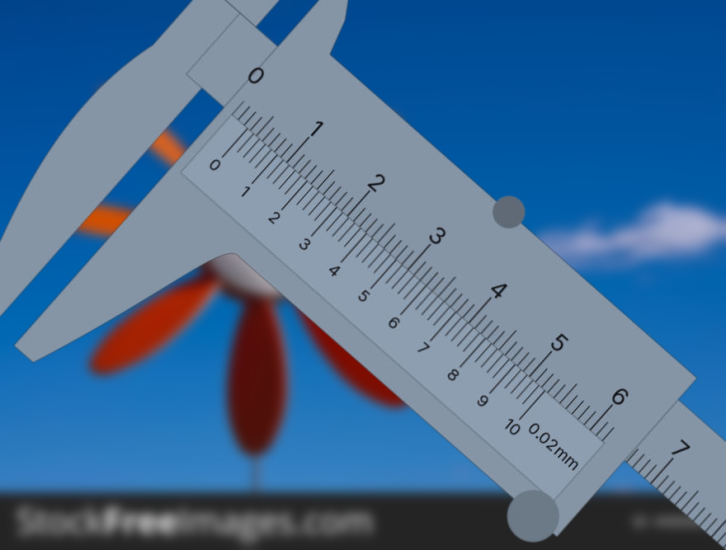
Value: 3.6
